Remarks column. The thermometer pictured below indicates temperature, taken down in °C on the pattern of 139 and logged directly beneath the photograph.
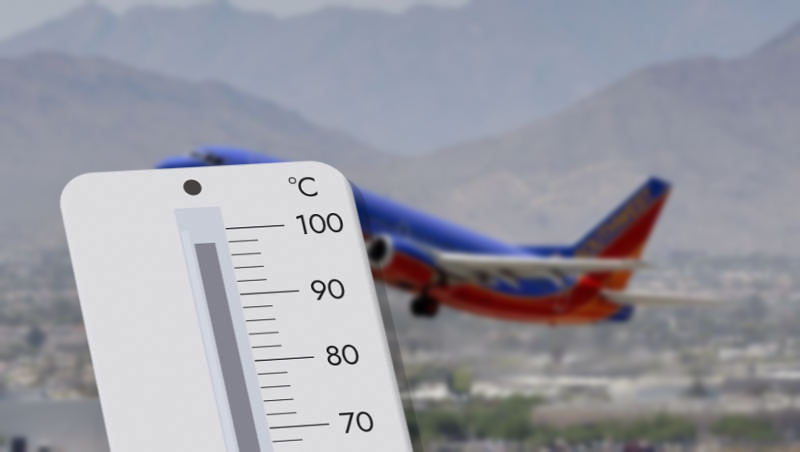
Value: 98
